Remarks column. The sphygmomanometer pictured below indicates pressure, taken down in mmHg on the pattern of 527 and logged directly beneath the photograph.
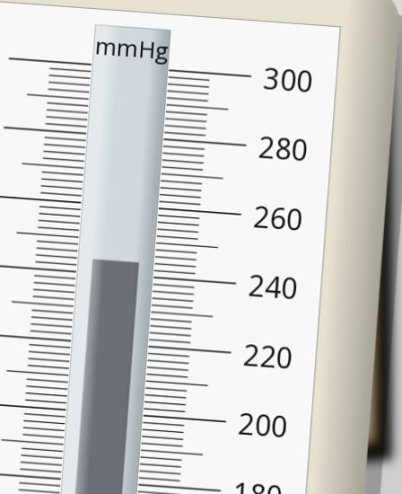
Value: 244
